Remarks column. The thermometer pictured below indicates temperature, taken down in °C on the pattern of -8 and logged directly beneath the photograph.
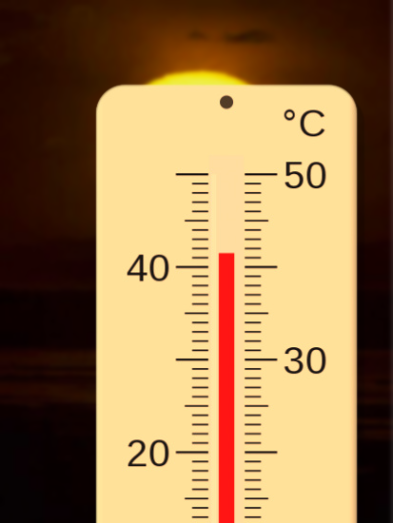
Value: 41.5
